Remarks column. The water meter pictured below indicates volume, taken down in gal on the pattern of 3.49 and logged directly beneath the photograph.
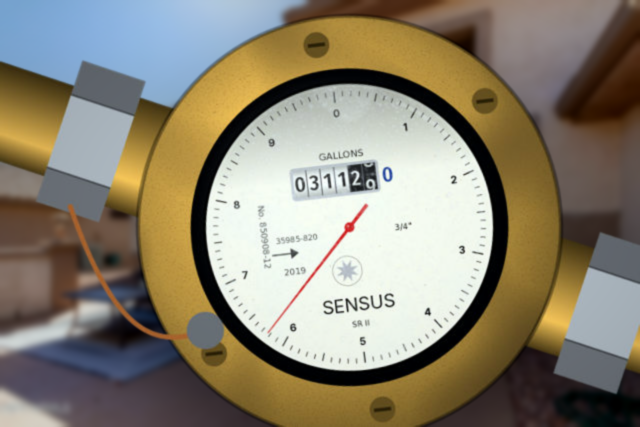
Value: 311286.2
